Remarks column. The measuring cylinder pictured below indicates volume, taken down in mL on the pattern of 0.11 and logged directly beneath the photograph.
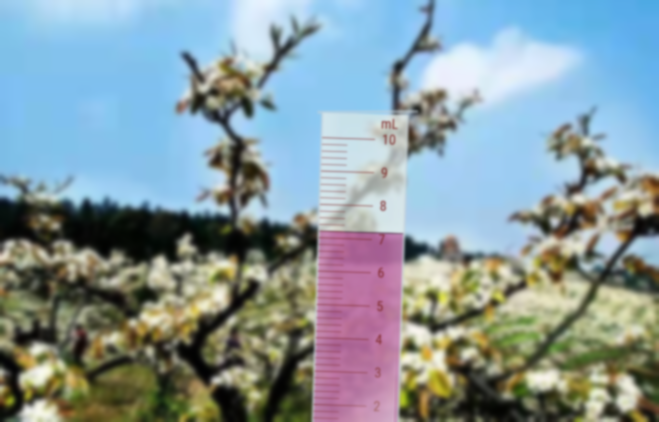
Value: 7.2
